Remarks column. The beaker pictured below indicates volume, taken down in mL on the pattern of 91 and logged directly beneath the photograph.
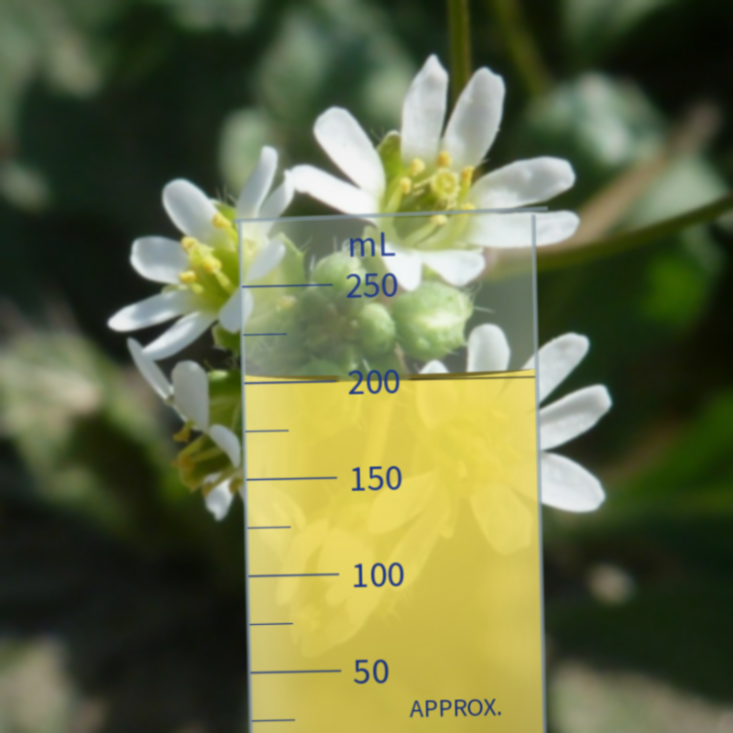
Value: 200
